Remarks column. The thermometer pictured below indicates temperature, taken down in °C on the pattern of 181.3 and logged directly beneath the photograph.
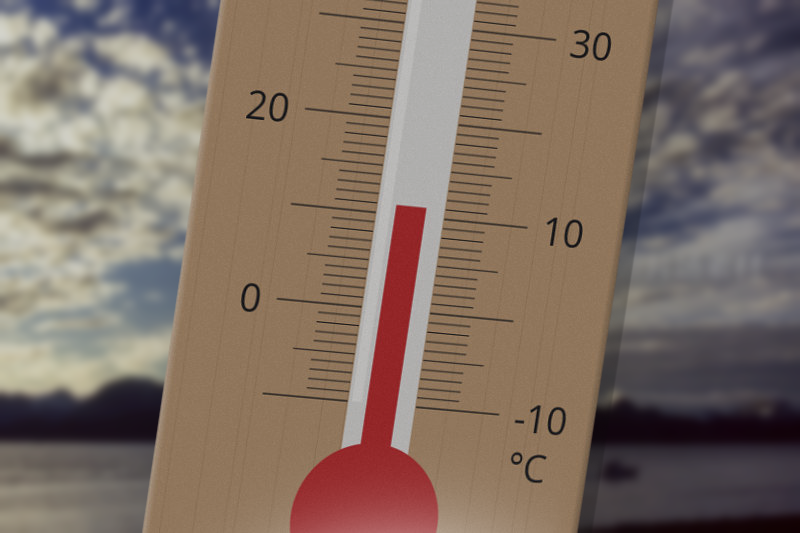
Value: 11
